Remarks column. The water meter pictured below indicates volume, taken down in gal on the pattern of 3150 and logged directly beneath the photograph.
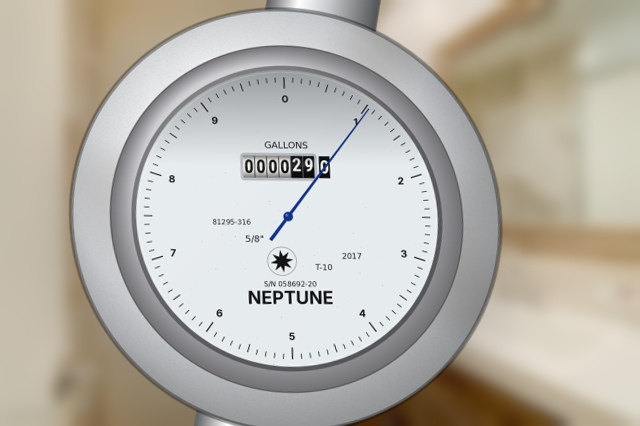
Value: 291.0
